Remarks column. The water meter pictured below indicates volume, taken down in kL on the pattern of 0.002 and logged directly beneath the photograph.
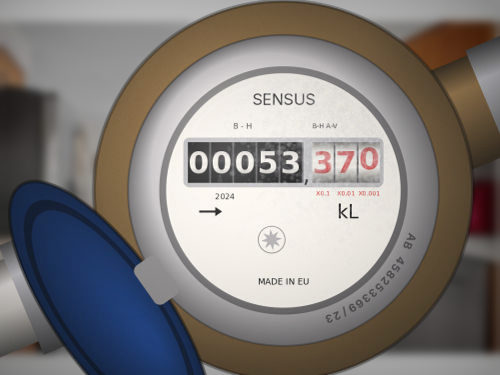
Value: 53.370
